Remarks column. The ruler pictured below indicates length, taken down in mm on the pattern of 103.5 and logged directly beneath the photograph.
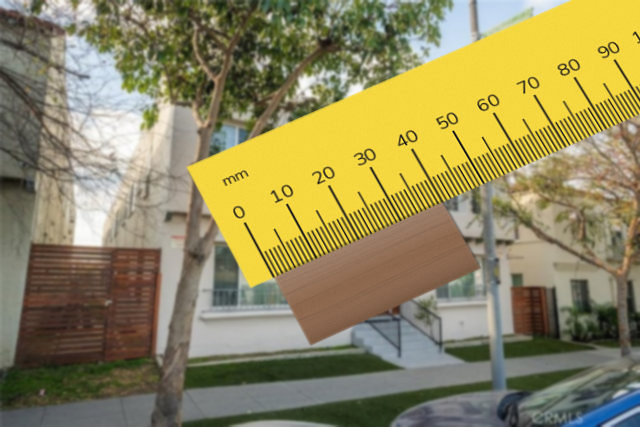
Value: 40
